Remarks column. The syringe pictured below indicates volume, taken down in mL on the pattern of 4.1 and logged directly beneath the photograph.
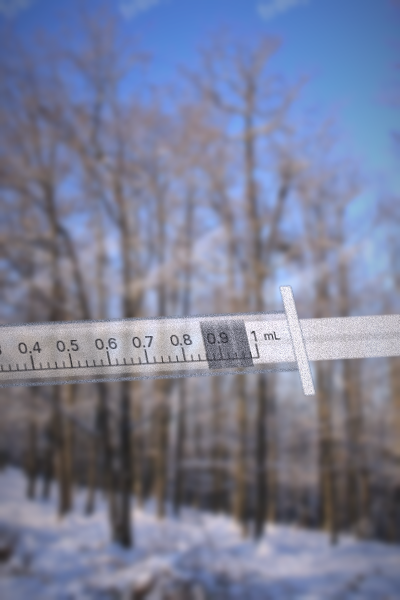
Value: 0.86
